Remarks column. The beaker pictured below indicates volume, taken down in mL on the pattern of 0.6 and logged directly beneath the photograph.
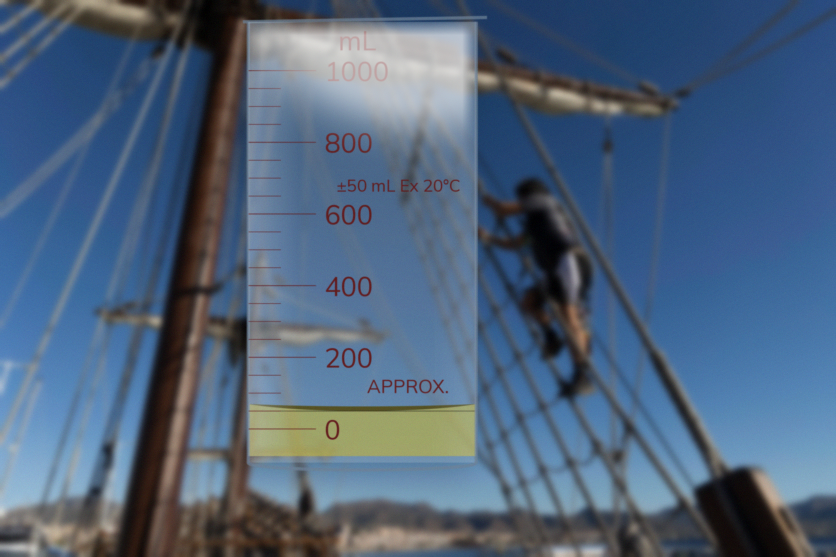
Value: 50
